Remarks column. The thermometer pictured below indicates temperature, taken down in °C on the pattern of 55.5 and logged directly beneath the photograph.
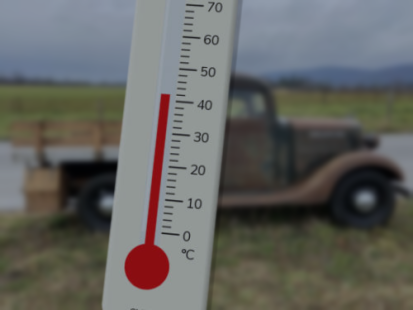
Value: 42
